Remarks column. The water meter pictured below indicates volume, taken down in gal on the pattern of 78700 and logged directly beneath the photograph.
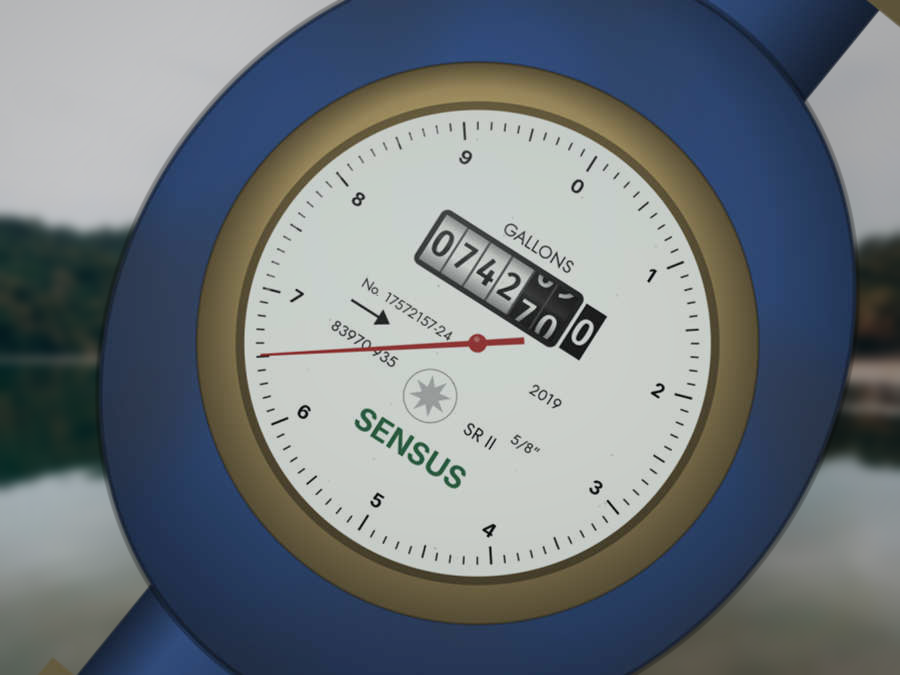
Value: 742696.5
